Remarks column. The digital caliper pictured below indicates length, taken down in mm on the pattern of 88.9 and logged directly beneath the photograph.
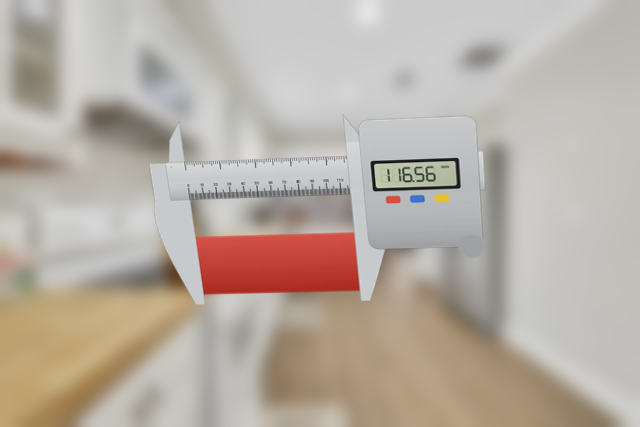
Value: 116.56
